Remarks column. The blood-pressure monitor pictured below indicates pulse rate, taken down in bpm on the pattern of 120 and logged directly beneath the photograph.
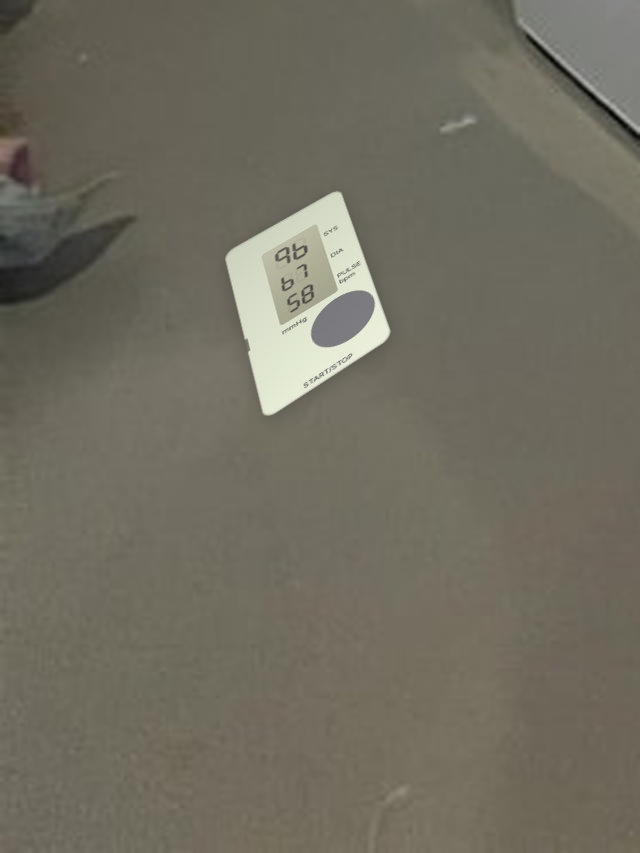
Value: 58
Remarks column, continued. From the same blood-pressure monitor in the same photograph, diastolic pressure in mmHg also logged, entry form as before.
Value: 67
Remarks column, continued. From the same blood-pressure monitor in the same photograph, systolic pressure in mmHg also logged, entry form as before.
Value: 96
